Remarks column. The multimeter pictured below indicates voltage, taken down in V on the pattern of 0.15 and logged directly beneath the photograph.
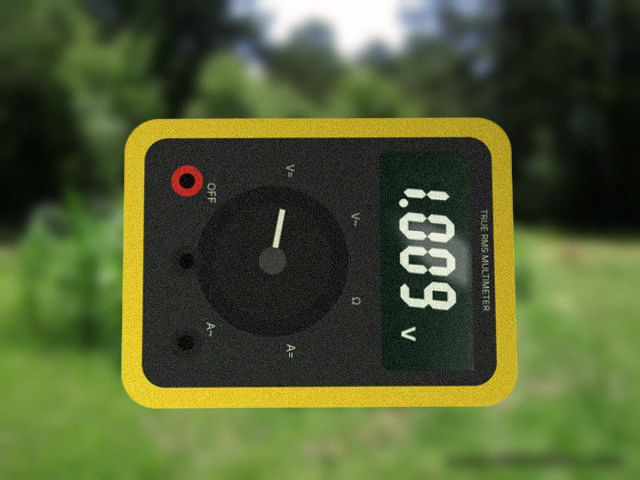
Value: 1.009
